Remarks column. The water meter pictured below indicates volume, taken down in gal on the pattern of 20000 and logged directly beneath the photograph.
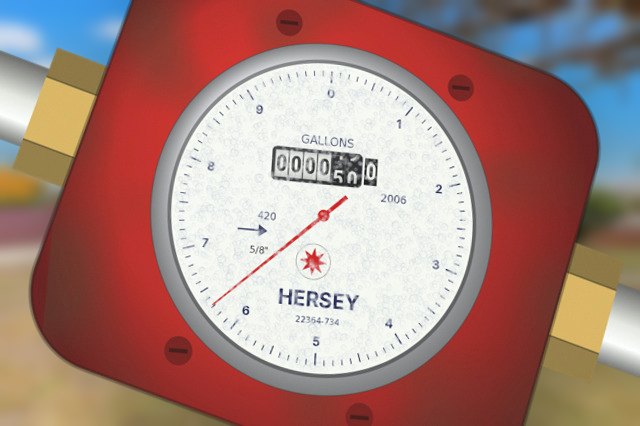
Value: 496.3
